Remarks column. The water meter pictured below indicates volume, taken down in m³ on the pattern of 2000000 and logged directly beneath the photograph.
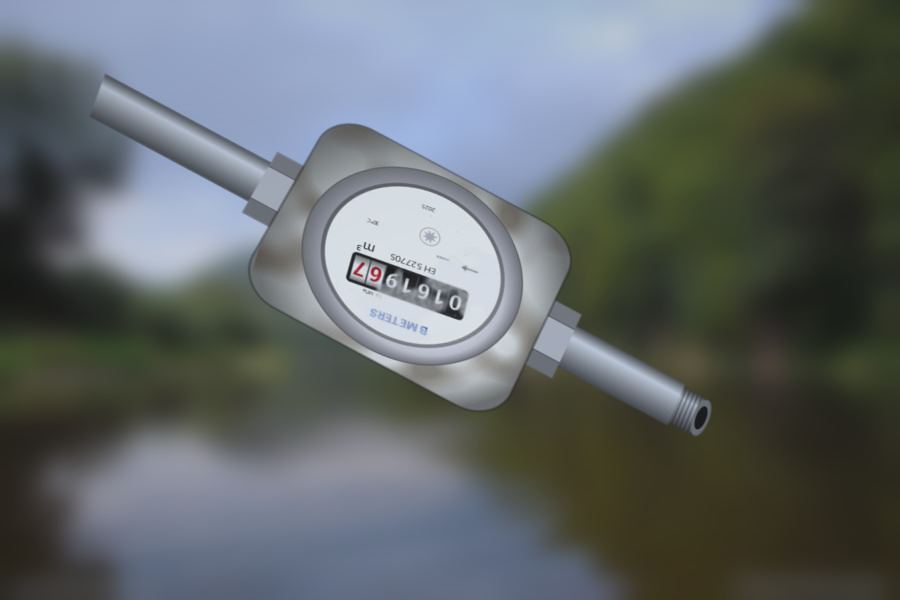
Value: 1619.67
